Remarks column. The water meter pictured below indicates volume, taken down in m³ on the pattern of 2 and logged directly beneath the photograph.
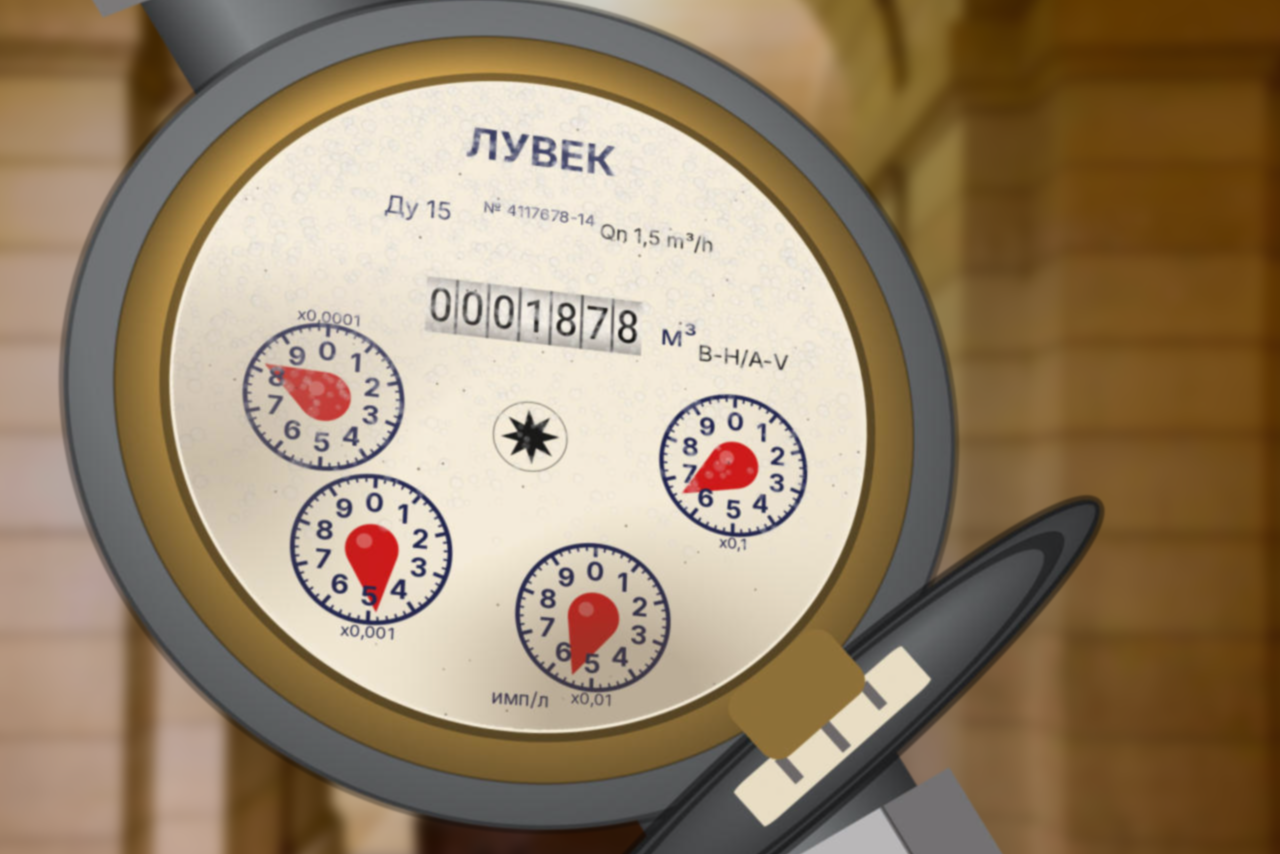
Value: 1878.6548
